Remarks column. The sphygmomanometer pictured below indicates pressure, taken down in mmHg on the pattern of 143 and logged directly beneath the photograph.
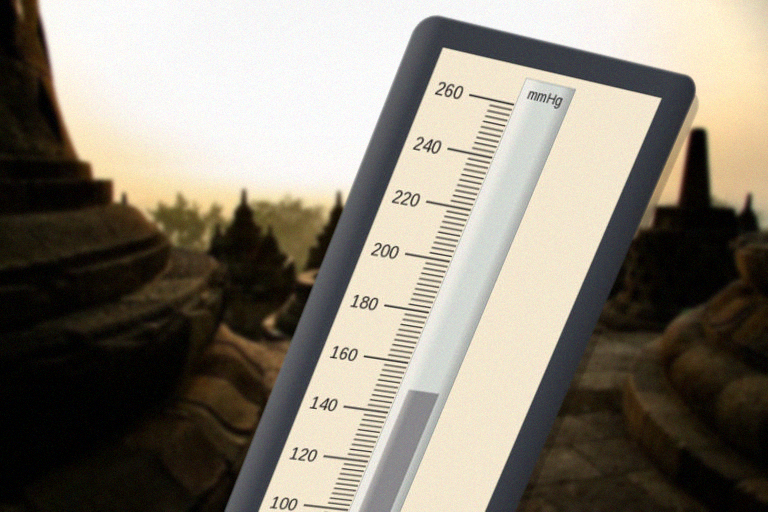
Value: 150
